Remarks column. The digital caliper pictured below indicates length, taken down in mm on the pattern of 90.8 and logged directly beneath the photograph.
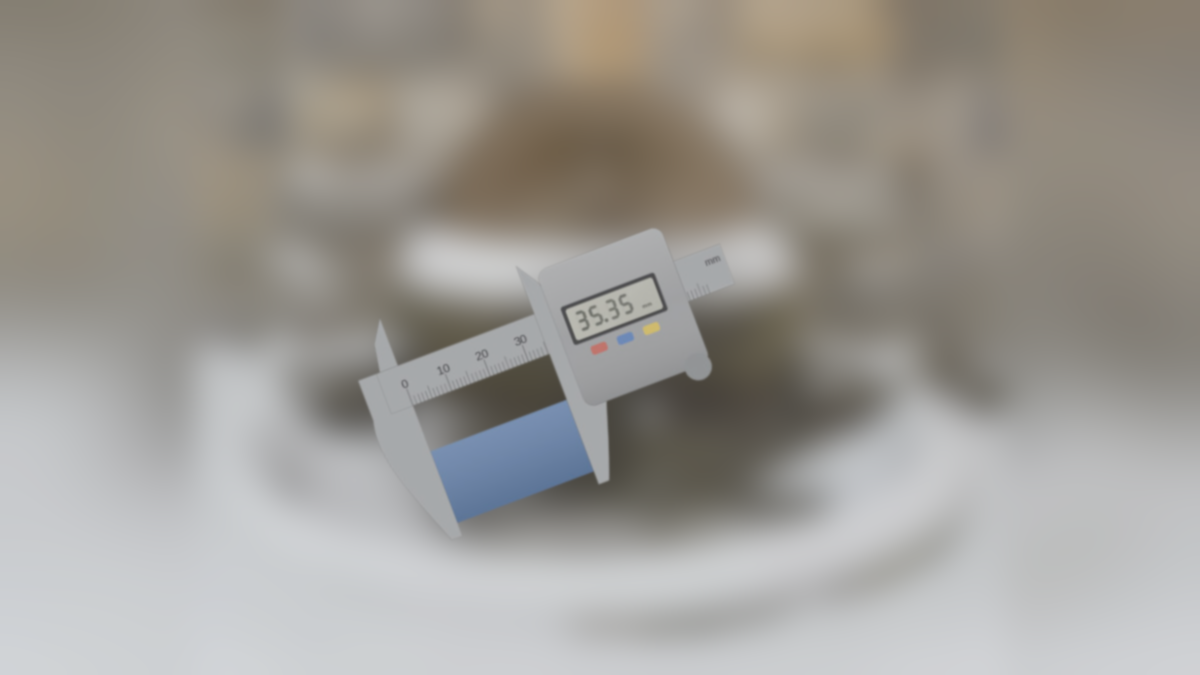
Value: 35.35
